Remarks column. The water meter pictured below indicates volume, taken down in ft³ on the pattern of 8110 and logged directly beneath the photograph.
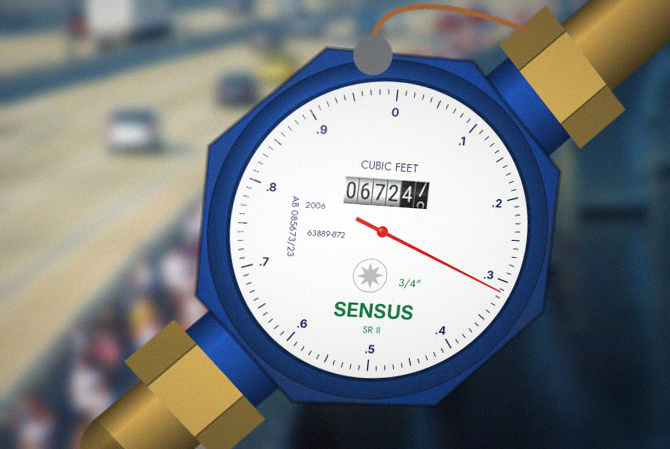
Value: 67247.31
